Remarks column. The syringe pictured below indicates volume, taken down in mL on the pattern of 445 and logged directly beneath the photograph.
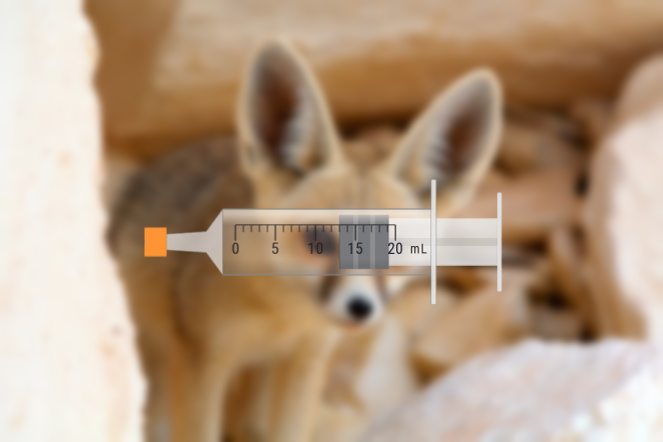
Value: 13
